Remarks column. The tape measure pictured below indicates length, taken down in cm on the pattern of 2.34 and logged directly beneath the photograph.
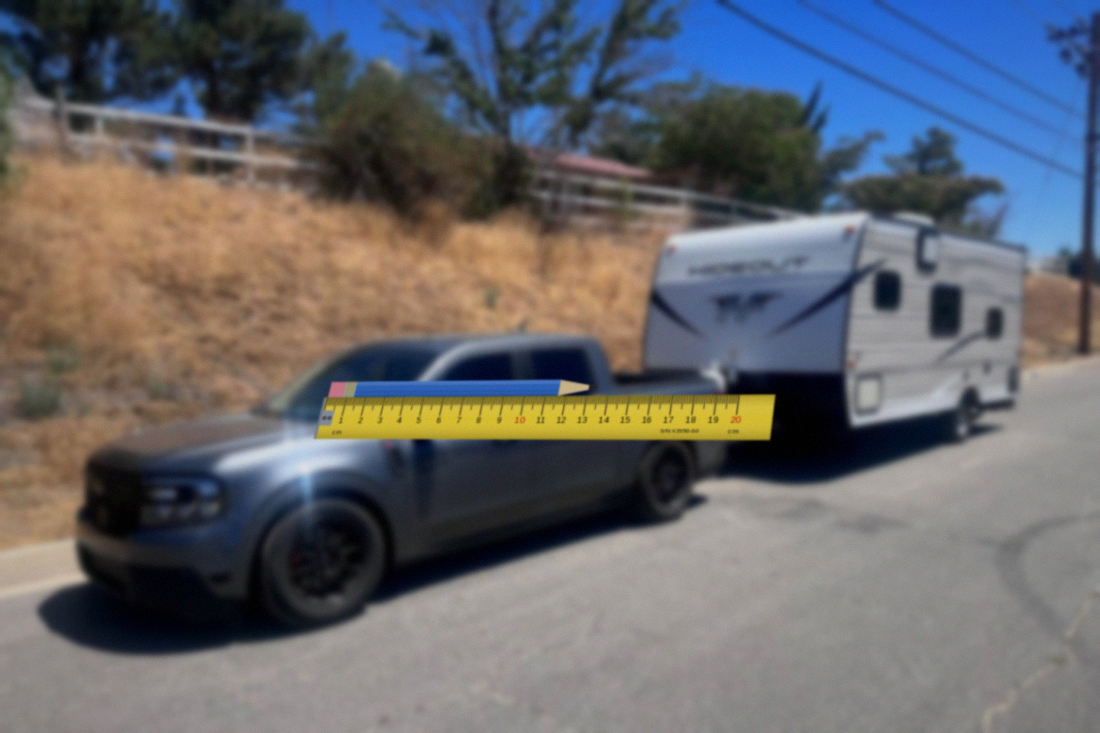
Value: 13.5
